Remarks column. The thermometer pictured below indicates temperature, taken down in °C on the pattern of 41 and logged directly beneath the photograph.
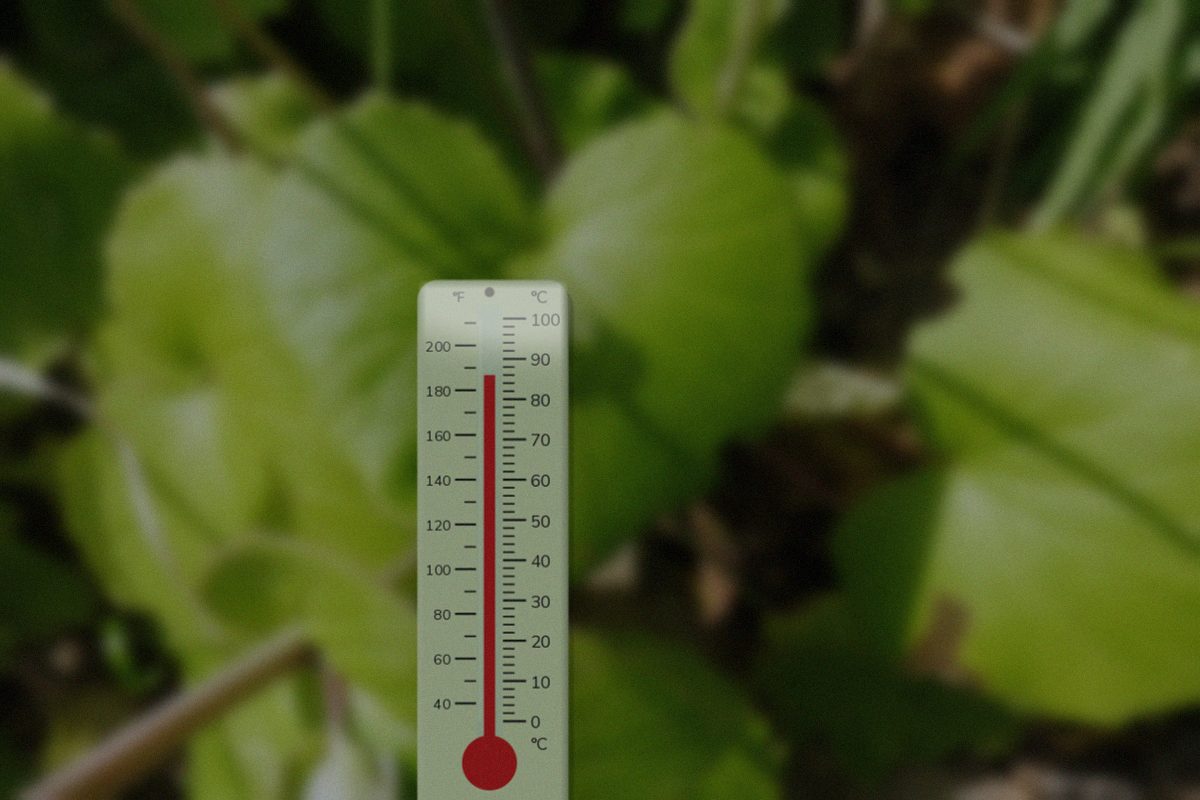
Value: 86
